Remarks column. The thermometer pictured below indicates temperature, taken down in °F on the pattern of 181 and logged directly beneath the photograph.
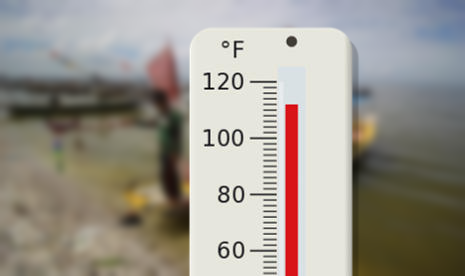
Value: 112
